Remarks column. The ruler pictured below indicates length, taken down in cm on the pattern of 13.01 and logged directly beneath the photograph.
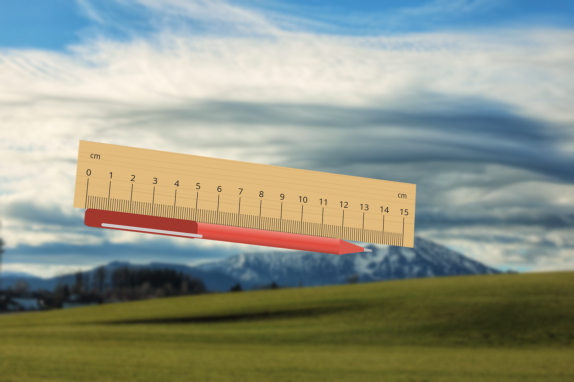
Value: 13.5
